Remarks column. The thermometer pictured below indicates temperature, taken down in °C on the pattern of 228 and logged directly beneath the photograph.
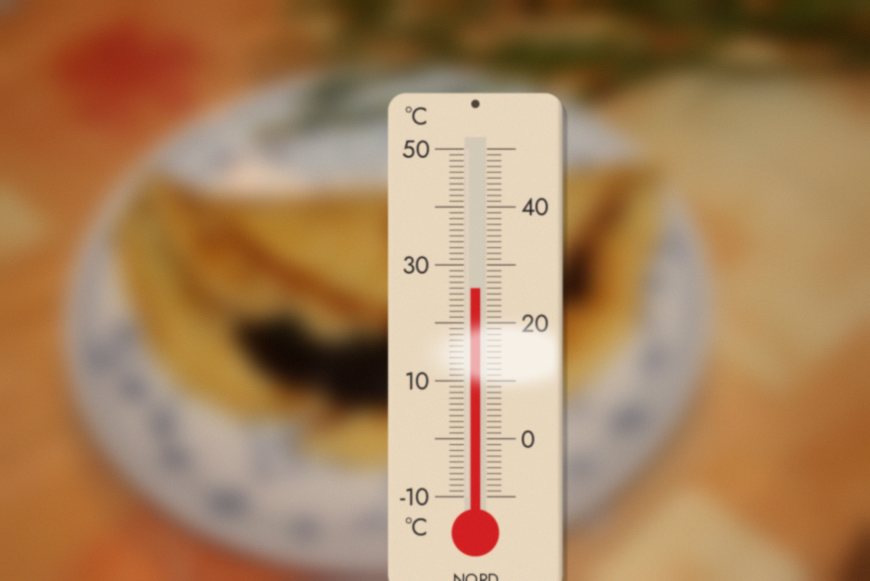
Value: 26
